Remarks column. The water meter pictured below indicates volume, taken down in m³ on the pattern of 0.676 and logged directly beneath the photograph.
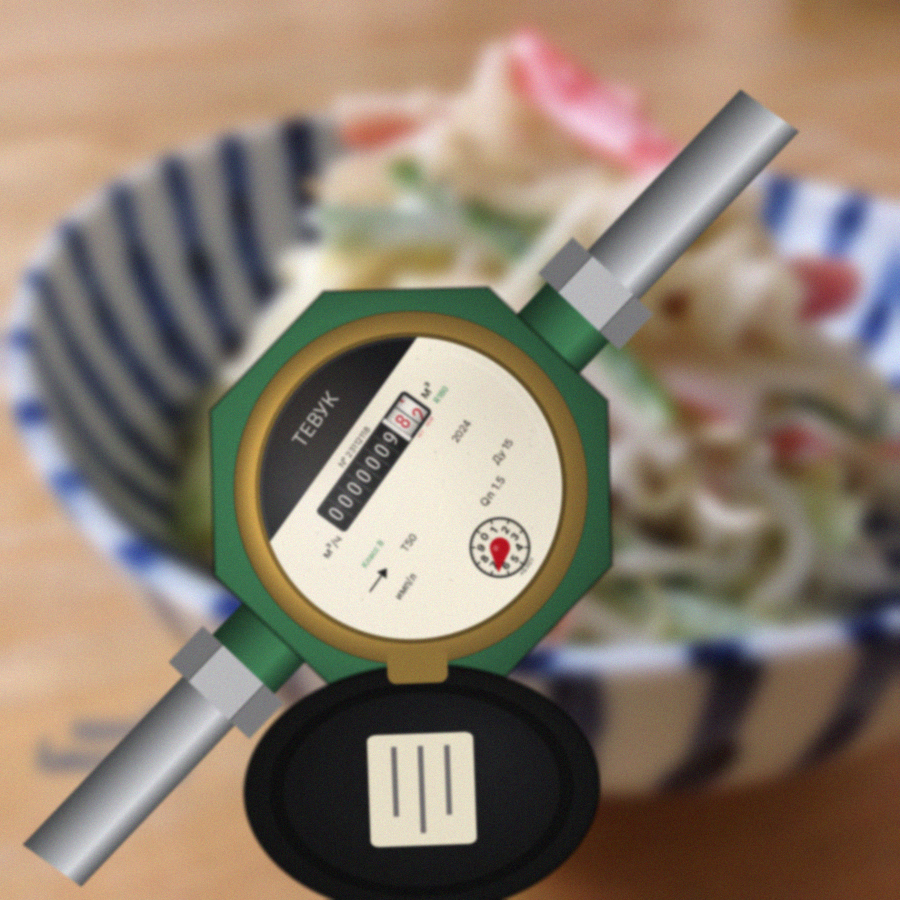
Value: 9.816
